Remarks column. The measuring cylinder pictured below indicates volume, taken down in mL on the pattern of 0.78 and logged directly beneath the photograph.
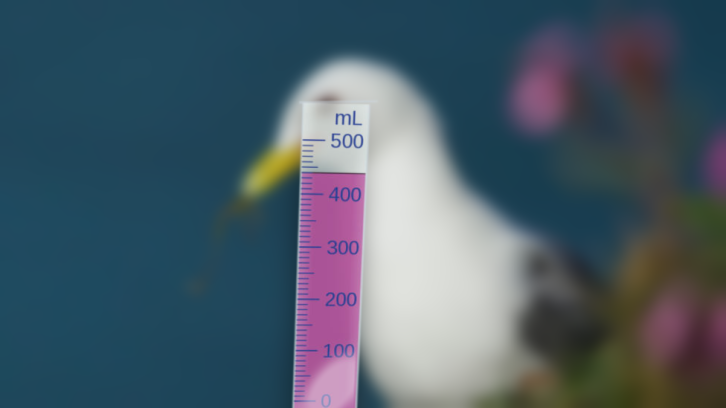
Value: 440
